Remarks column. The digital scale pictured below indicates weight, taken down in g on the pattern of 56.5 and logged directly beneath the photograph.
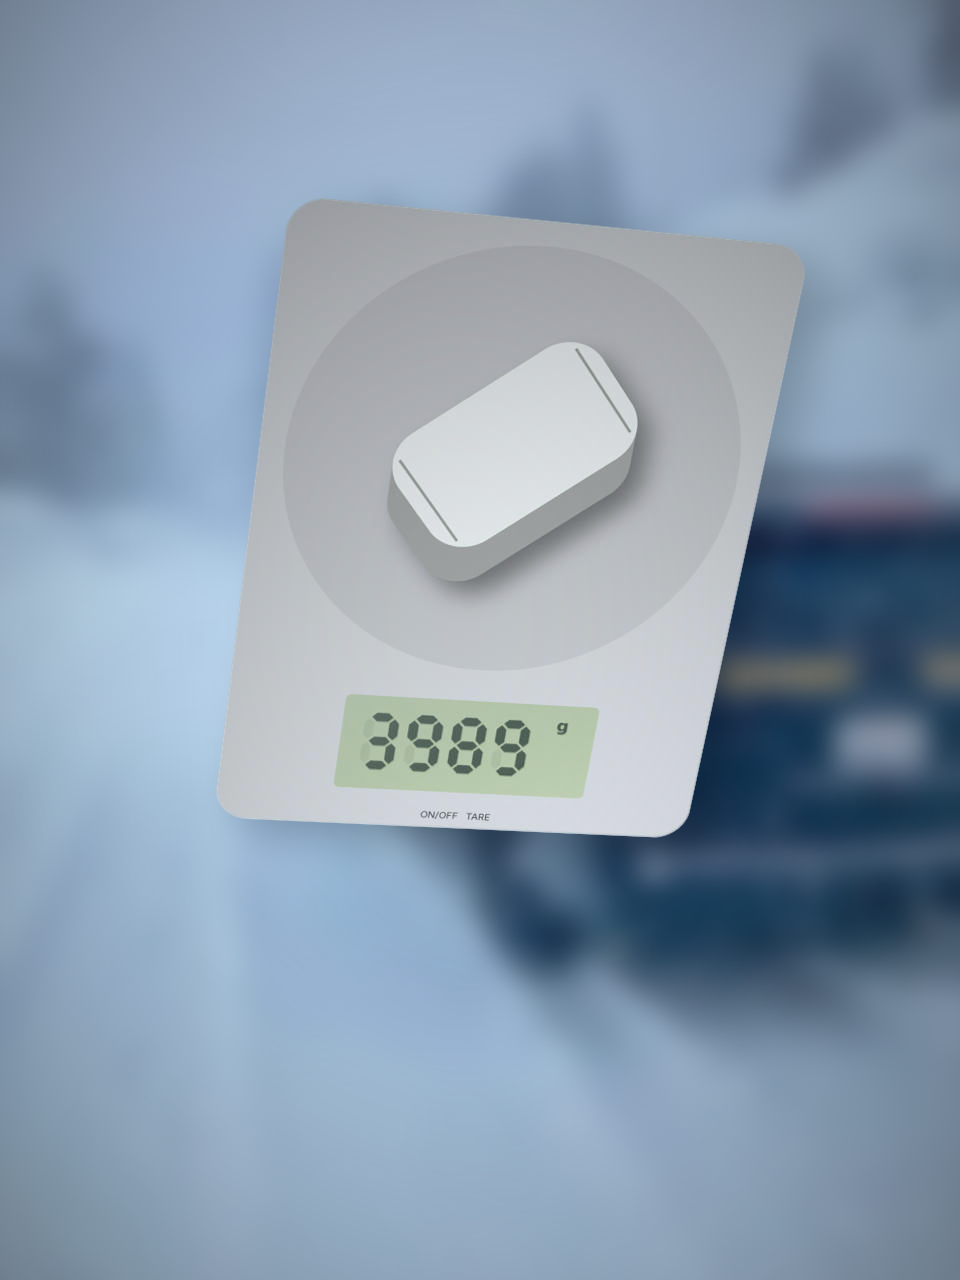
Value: 3989
